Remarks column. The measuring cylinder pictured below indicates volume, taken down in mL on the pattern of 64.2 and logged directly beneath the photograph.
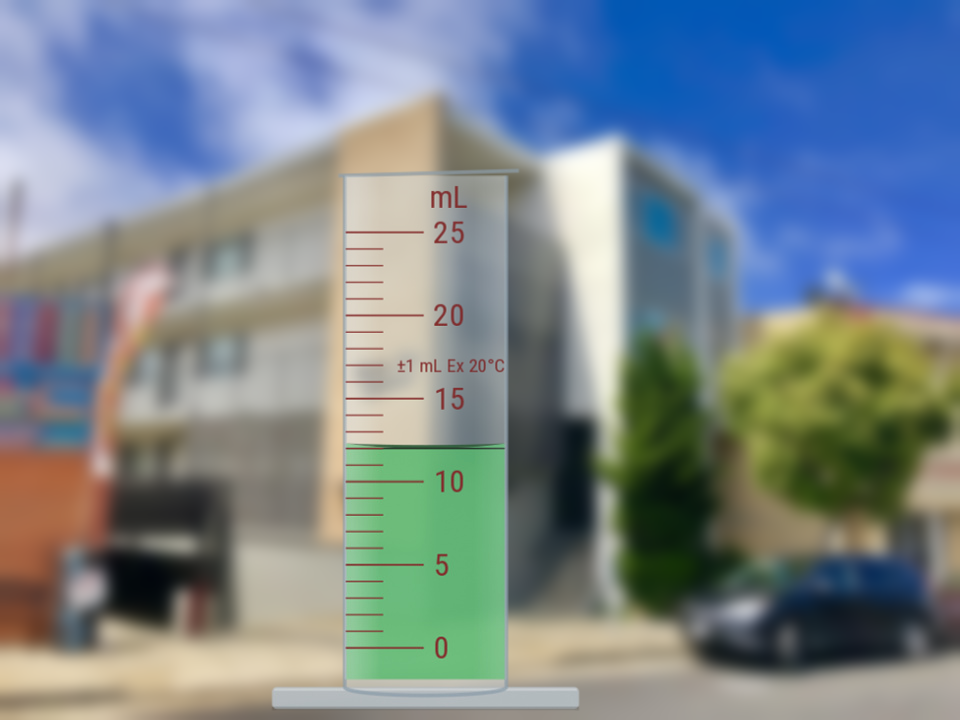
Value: 12
